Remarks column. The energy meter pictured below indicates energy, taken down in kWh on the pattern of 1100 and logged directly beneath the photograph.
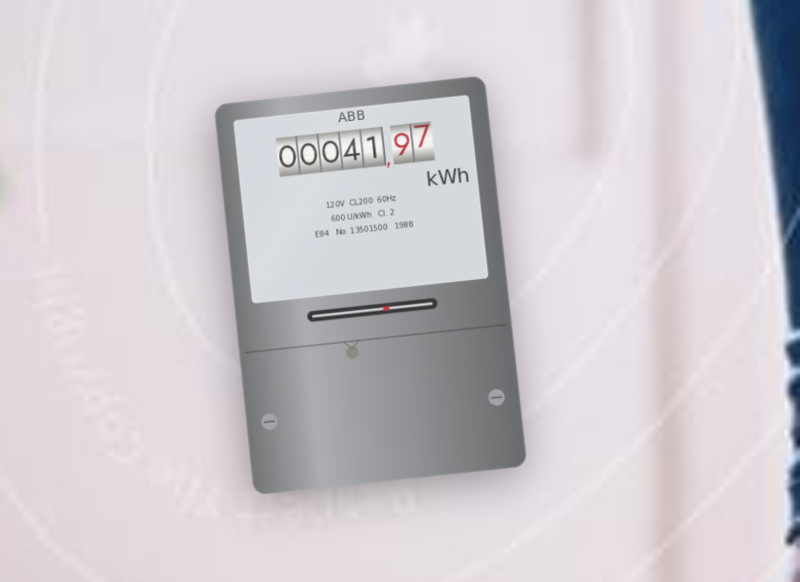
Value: 41.97
